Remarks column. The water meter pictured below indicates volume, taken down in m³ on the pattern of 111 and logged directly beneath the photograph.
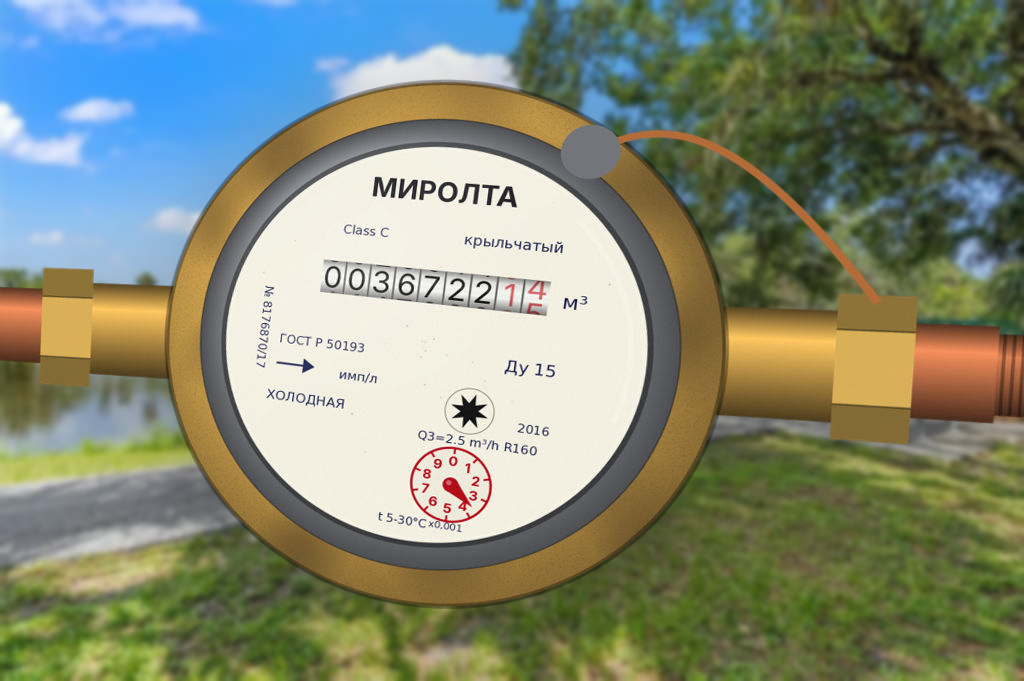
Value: 36722.143
